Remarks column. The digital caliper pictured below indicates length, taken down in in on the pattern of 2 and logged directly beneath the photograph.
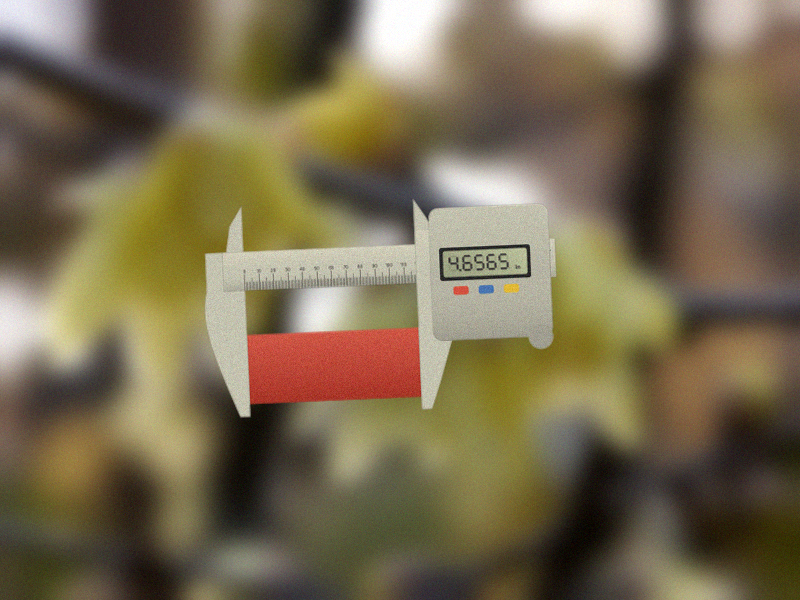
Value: 4.6565
